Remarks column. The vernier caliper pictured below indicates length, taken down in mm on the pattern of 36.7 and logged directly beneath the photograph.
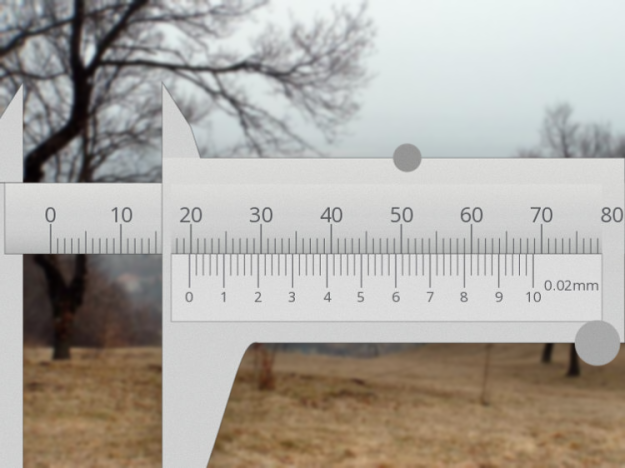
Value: 19.8
